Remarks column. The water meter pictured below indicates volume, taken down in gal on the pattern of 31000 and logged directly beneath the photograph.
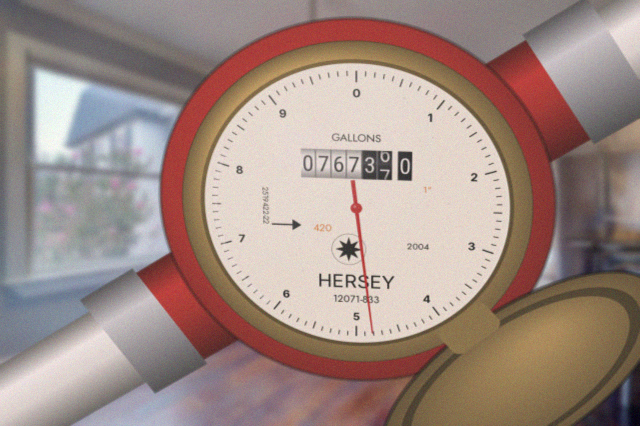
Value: 767364.8
